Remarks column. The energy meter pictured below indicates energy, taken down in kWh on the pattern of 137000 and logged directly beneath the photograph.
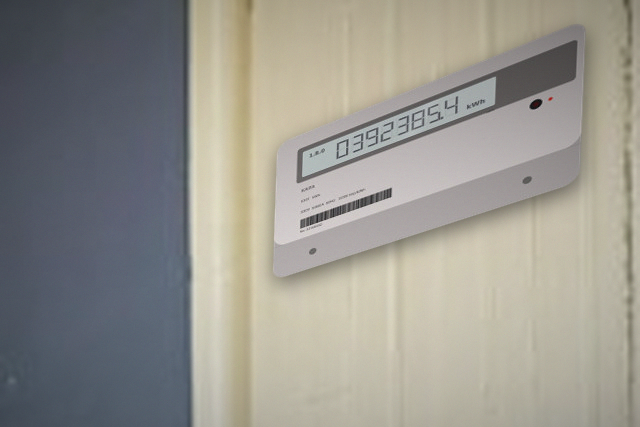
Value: 392385.4
